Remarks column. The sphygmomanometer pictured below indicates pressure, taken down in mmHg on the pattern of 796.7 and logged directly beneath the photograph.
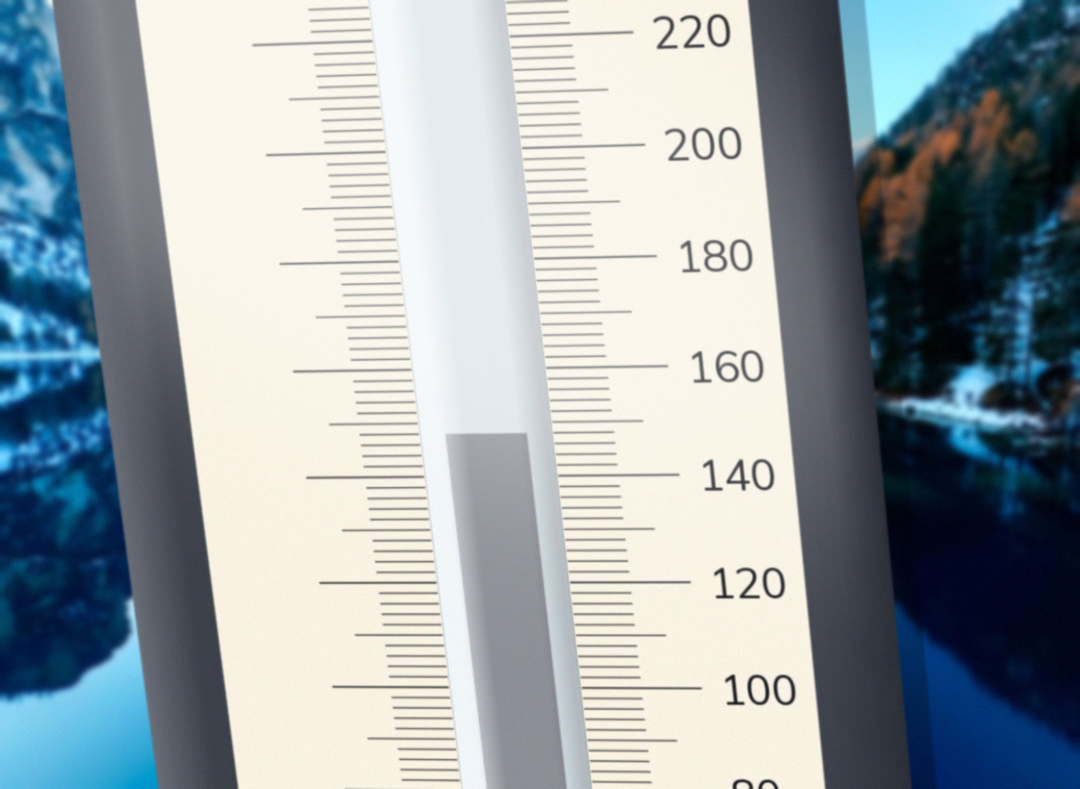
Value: 148
